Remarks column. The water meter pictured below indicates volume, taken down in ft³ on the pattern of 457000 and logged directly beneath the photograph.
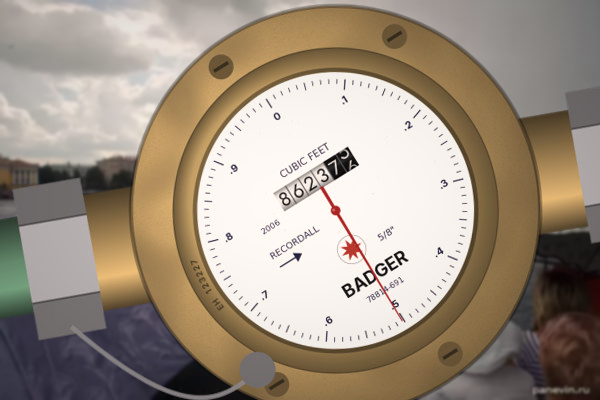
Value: 862375.50
